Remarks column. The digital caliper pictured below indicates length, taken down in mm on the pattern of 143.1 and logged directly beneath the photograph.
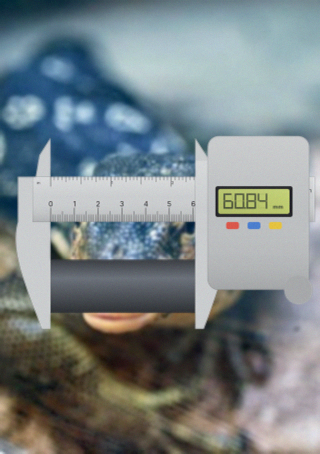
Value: 60.84
